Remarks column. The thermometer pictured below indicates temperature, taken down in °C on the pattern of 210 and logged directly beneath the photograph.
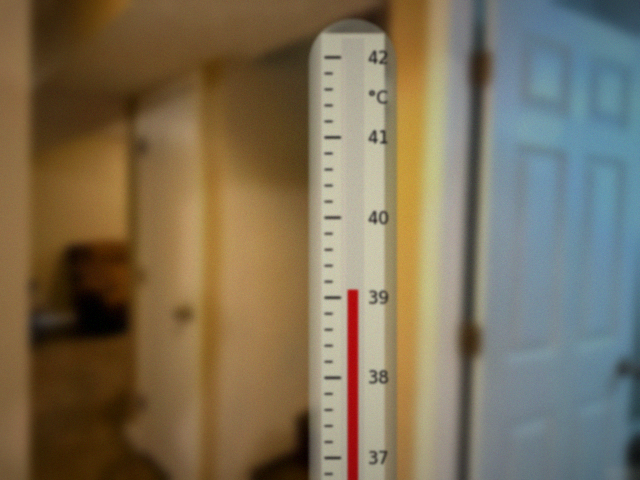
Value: 39.1
